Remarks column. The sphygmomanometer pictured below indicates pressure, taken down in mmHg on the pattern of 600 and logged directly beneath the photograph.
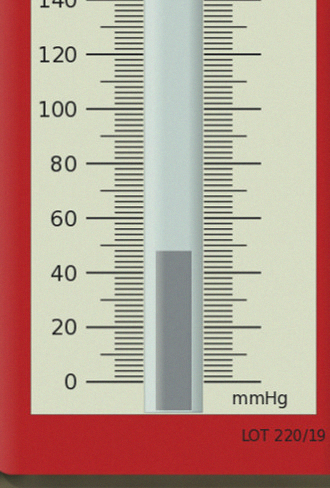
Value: 48
